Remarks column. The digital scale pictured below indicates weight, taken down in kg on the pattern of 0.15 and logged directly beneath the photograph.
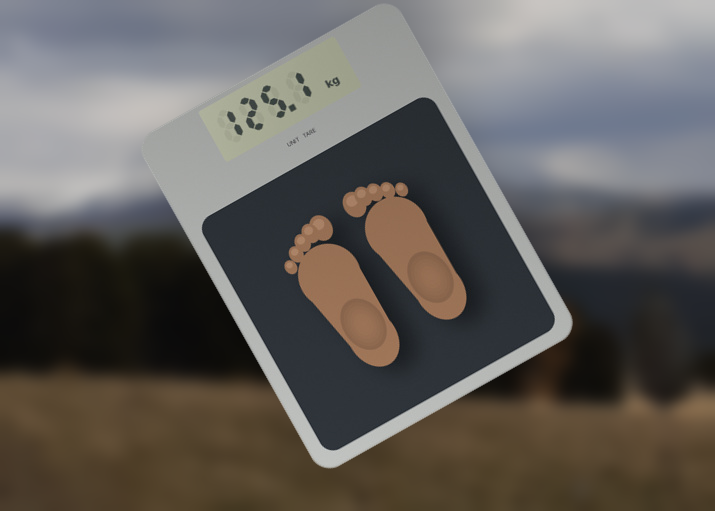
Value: 125.1
